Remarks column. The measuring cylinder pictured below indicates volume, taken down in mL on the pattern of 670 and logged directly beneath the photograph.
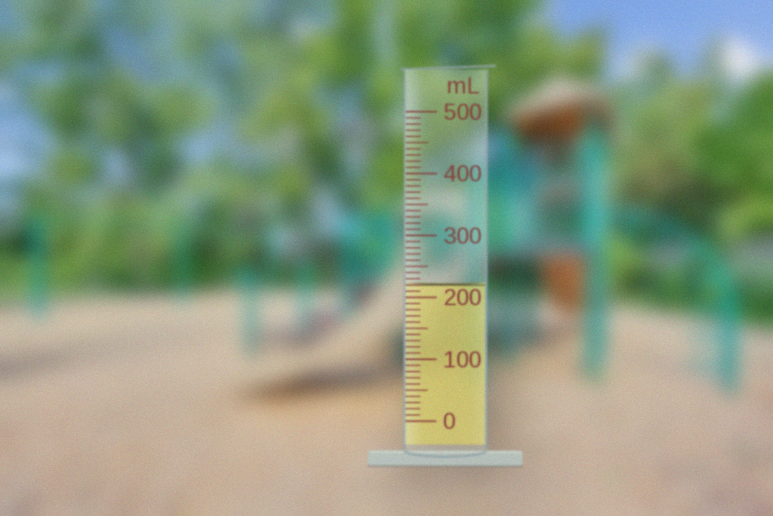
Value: 220
